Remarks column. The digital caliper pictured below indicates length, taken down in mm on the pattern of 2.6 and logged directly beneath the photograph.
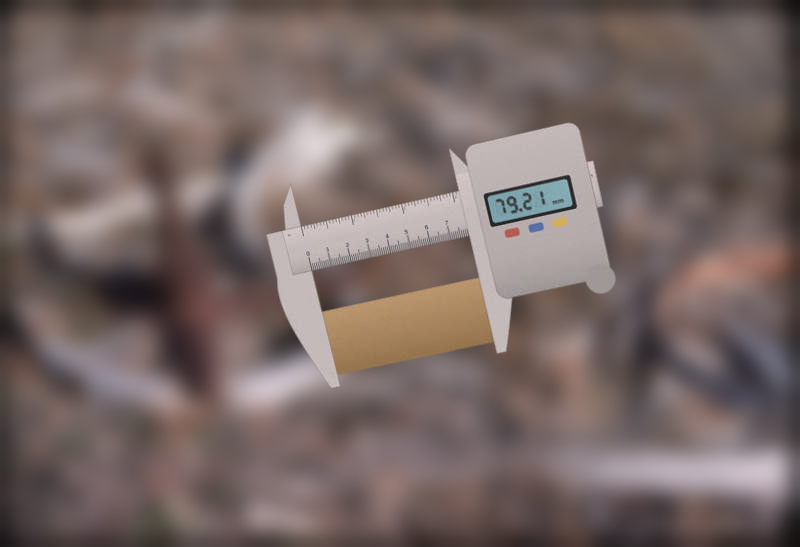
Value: 79.21
